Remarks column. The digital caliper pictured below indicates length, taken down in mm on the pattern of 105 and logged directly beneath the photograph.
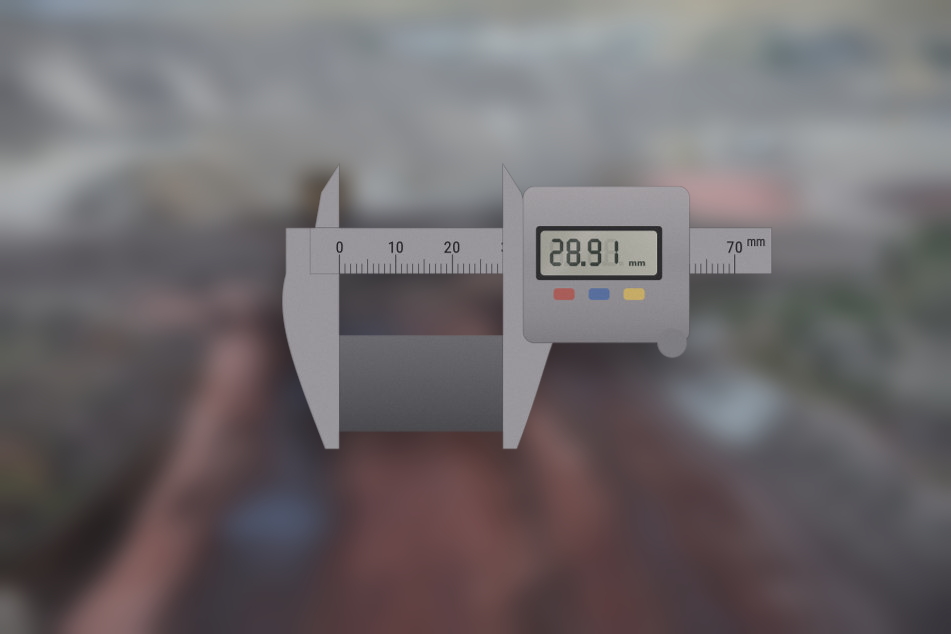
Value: 28.91
